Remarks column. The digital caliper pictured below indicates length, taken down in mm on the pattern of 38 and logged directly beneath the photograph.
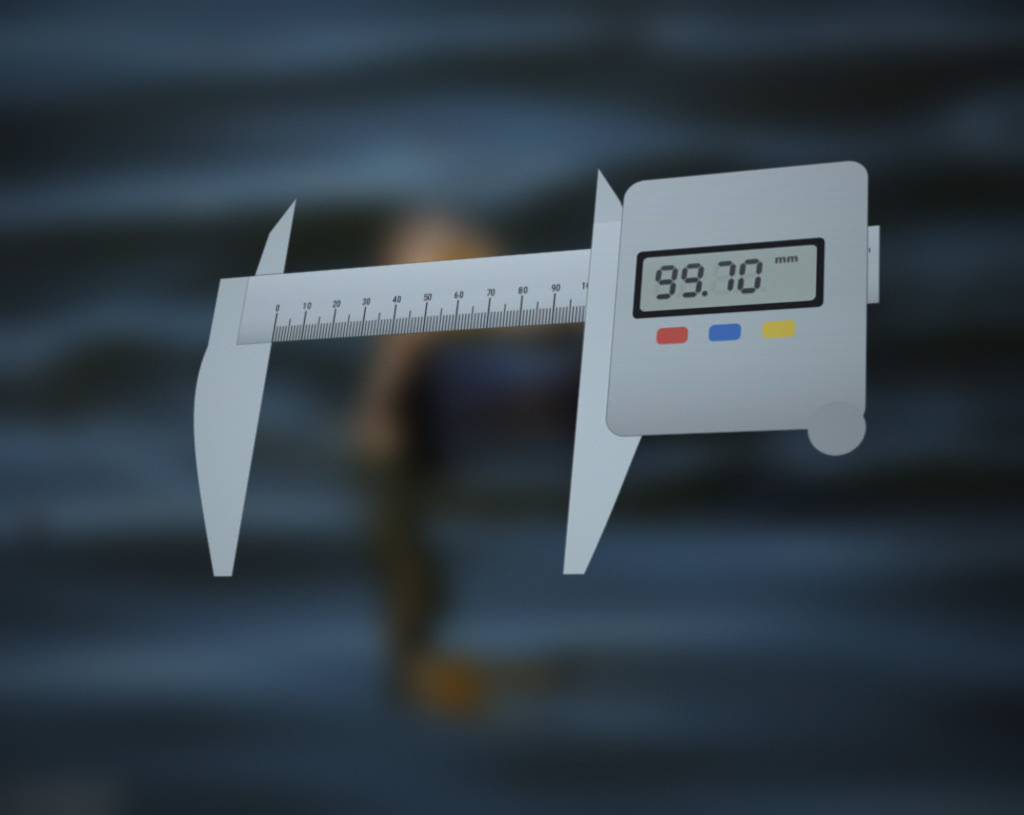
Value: 99.70
